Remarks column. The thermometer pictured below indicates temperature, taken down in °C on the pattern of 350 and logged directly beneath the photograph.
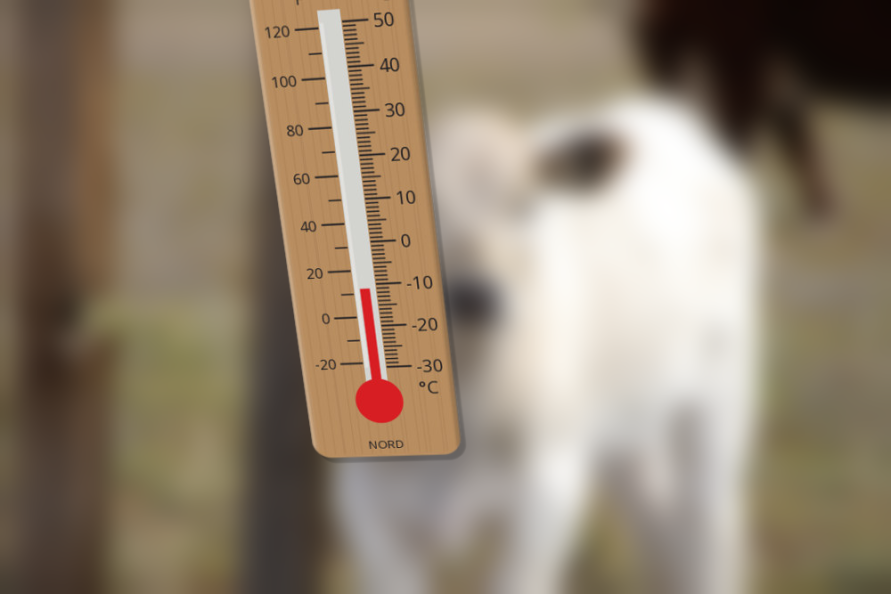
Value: -11
